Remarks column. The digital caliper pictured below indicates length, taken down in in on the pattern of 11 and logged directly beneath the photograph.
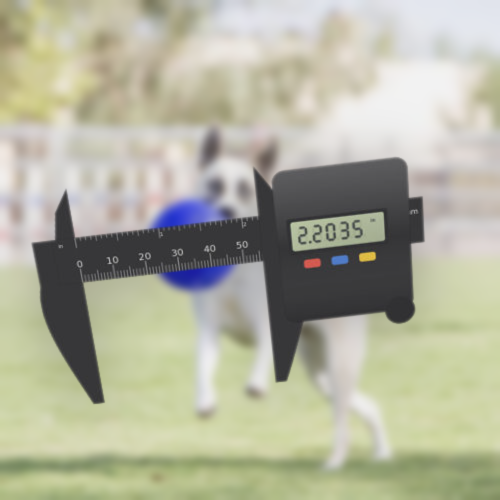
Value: 2.2035
